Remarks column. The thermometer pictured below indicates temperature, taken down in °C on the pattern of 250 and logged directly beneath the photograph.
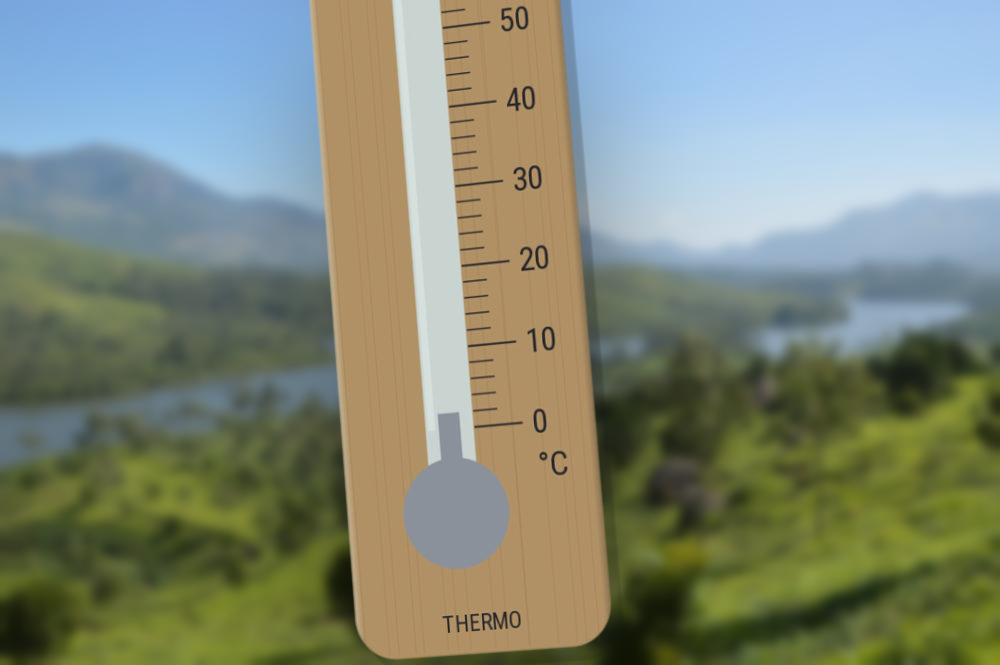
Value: 2
